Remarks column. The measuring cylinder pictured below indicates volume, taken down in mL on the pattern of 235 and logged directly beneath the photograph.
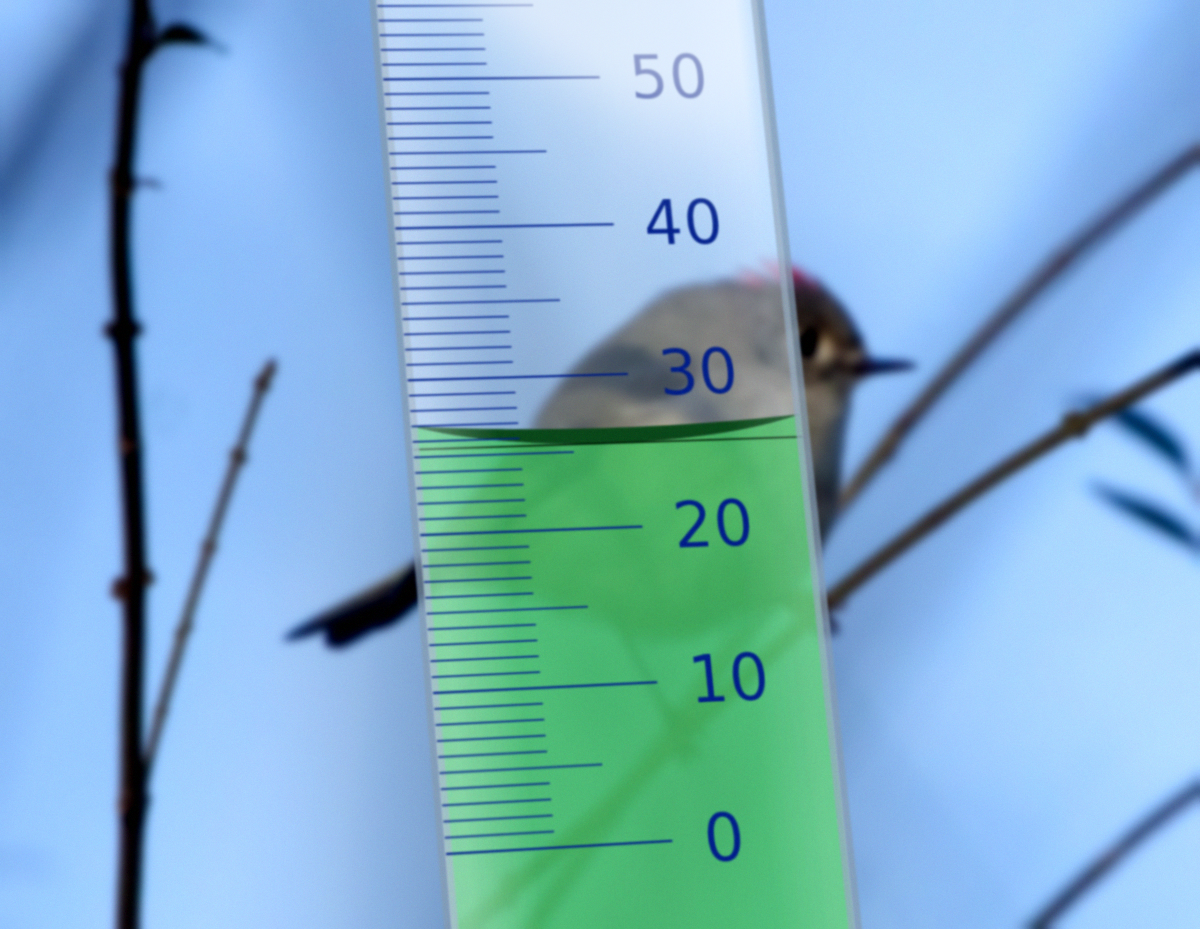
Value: 25.5
